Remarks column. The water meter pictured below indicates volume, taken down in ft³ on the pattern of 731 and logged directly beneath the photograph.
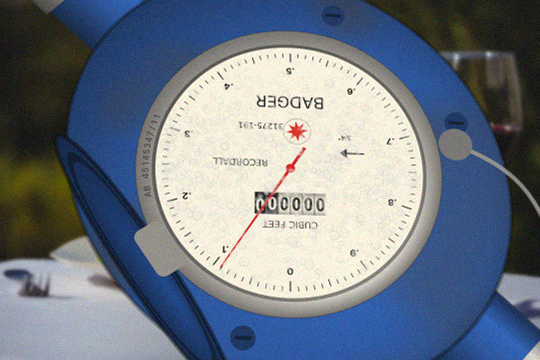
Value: 0.09
